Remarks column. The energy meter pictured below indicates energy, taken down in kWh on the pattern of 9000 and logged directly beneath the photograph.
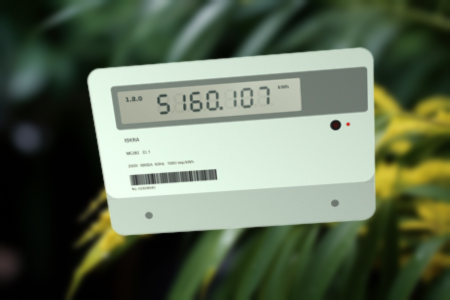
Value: 5160.107
